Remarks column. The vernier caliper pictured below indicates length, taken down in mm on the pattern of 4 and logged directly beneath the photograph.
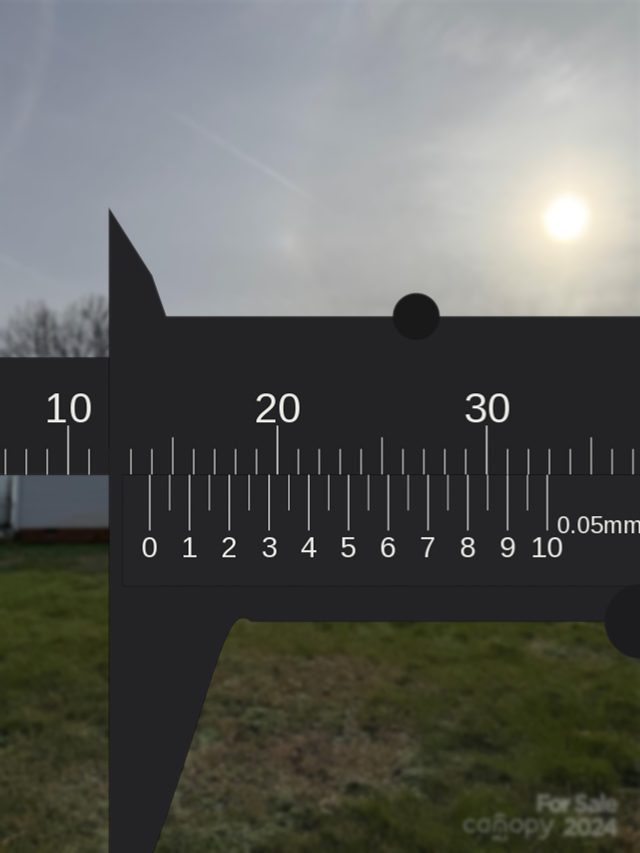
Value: 13.9
